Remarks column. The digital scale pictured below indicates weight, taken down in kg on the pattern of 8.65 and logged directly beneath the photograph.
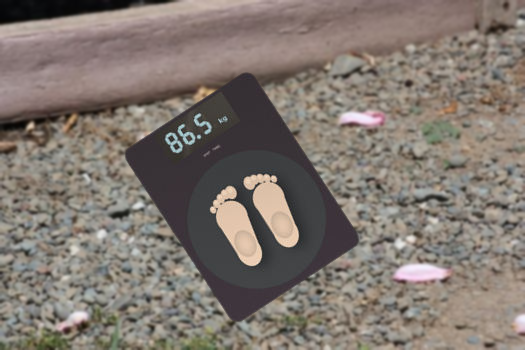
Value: 86.5
